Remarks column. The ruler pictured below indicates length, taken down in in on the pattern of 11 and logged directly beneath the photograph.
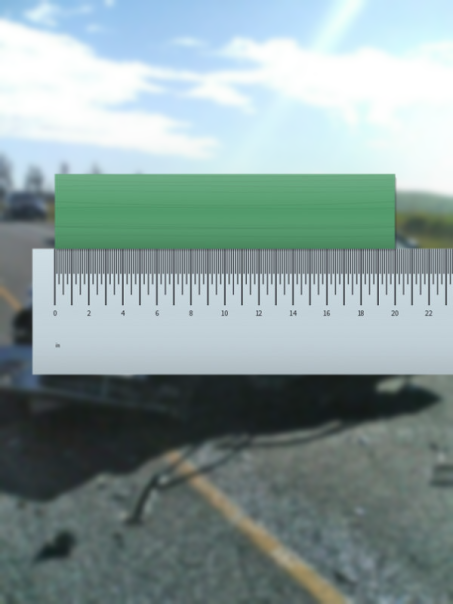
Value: 20
